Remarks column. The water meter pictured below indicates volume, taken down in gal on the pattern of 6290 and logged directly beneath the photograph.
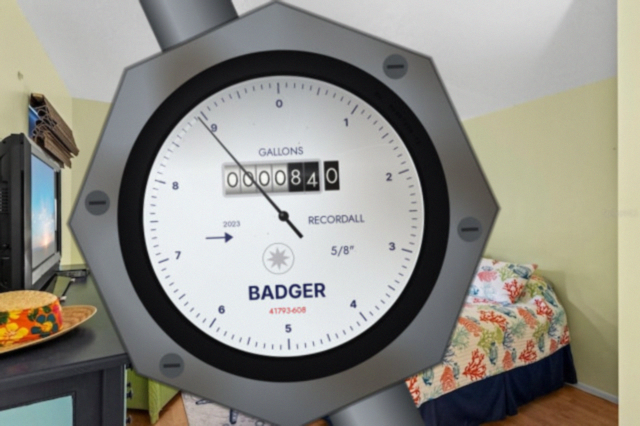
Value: 838.9
